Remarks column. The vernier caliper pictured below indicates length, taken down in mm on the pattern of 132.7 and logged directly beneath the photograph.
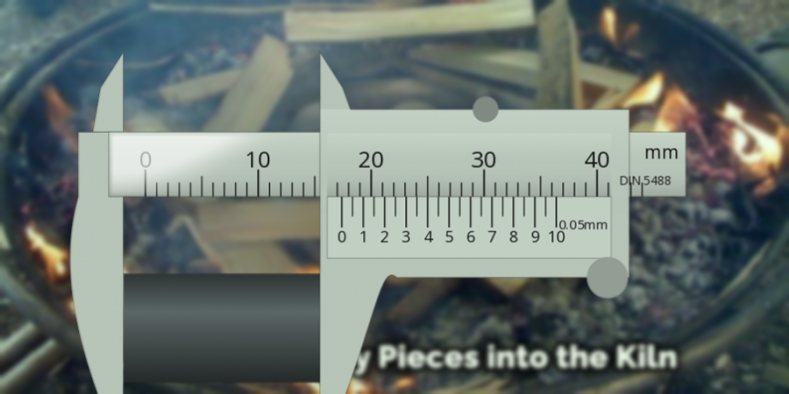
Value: 17.4
